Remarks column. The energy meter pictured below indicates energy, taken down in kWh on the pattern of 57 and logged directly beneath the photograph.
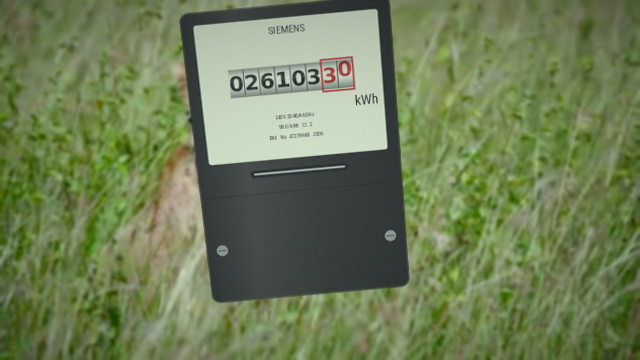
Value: 26103.30
